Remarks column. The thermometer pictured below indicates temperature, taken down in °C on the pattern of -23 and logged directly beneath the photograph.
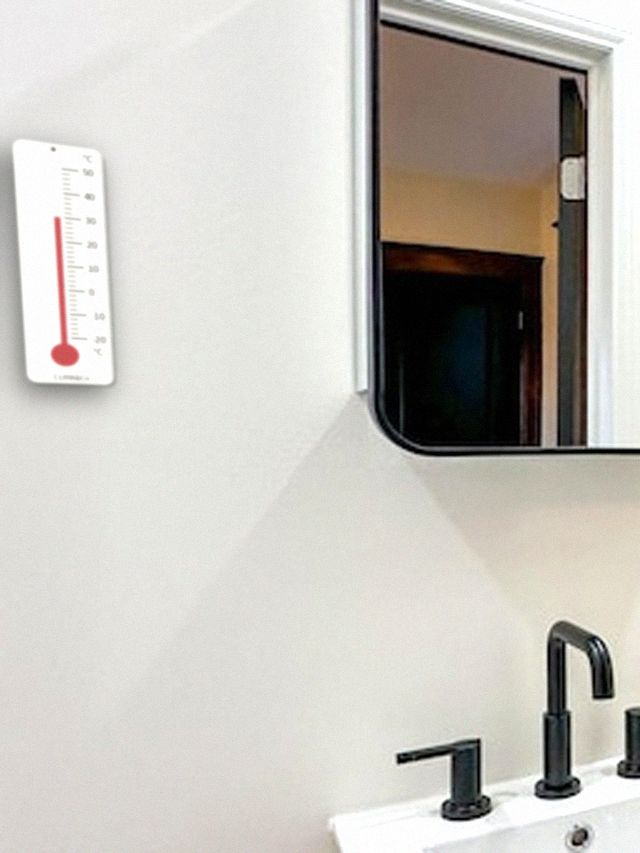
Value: 30
